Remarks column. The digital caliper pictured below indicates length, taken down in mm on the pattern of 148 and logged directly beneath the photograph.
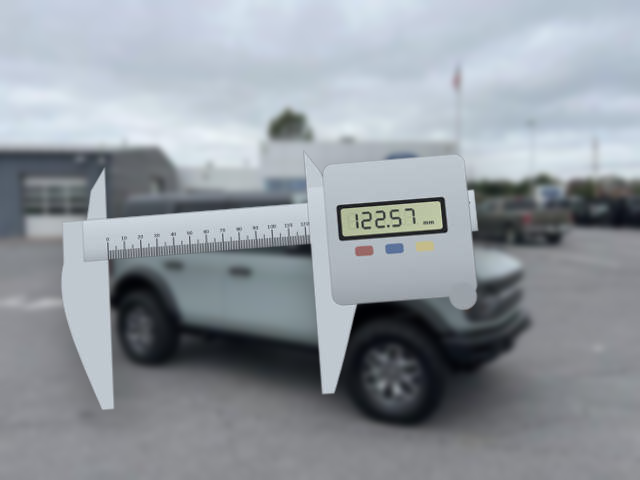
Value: 122.57
